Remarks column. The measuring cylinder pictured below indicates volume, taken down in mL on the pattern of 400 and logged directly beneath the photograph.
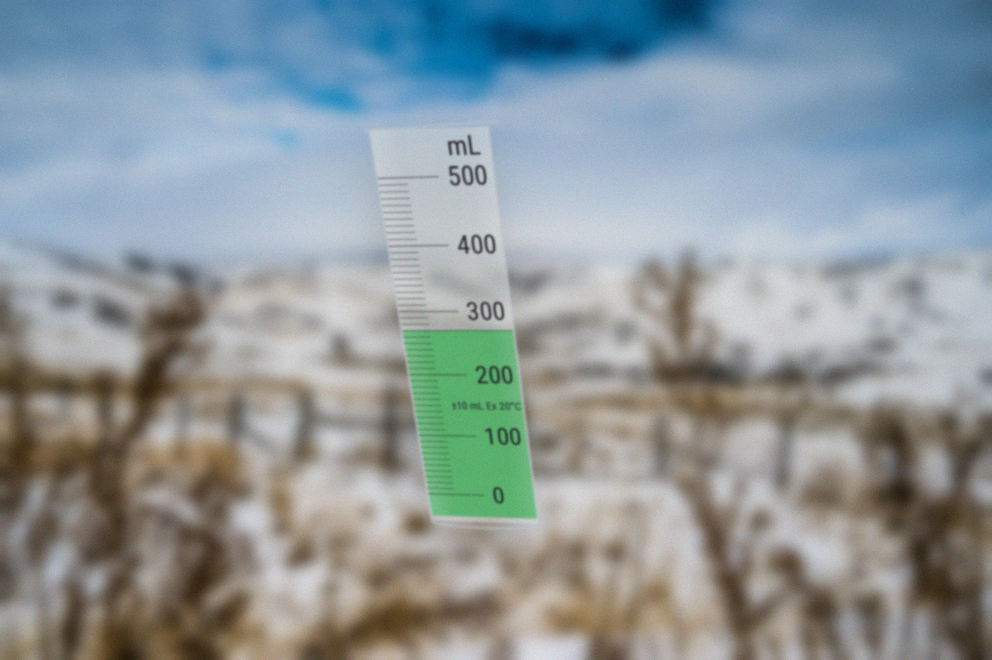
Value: 270
